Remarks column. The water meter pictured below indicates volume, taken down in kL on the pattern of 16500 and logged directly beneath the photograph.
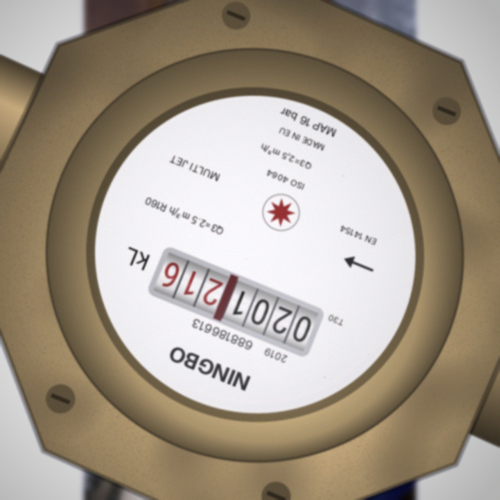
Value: 201.216
